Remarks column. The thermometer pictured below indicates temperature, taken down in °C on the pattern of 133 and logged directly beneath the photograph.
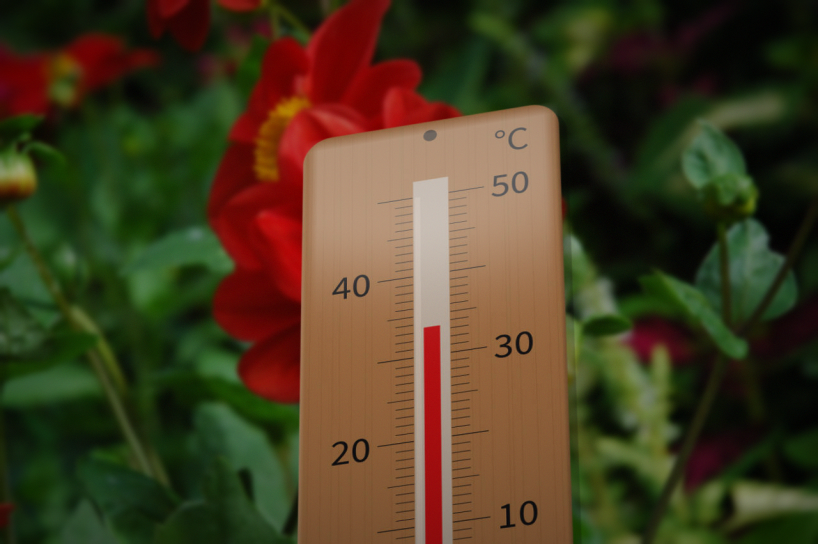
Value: 33.5
